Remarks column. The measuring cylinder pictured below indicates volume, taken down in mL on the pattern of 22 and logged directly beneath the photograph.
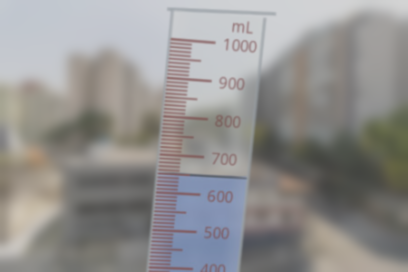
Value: 650
